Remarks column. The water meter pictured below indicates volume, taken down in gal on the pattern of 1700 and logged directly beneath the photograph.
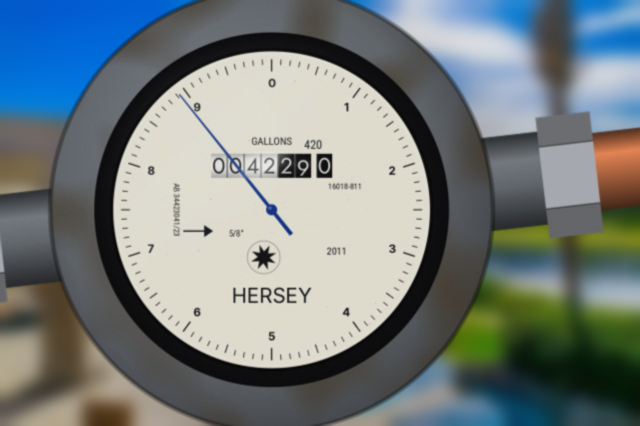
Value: 42288.9
